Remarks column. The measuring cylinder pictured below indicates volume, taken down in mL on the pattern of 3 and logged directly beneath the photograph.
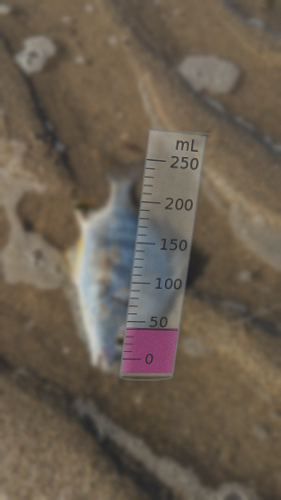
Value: 40
